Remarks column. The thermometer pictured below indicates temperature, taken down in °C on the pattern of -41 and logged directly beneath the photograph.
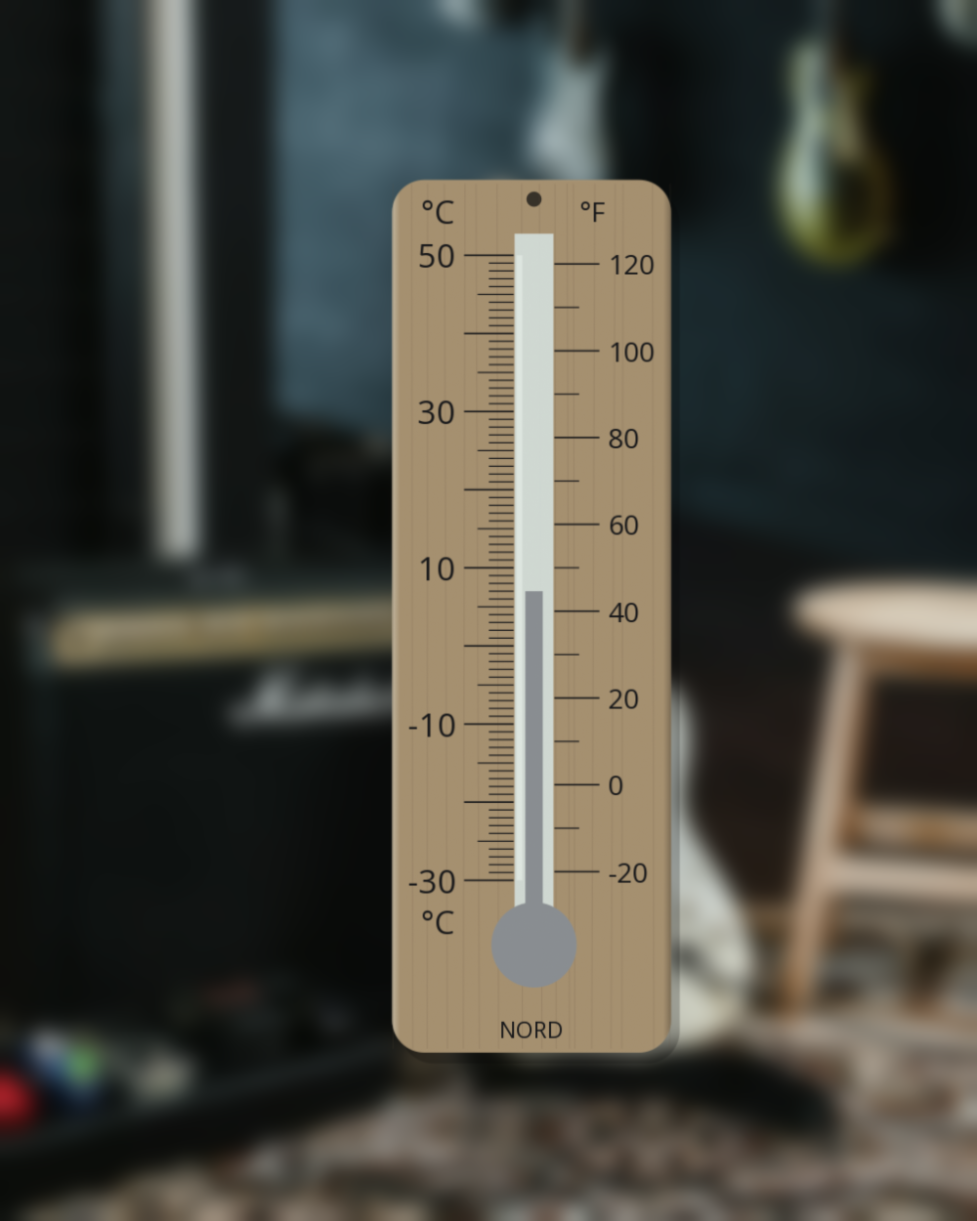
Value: 7
